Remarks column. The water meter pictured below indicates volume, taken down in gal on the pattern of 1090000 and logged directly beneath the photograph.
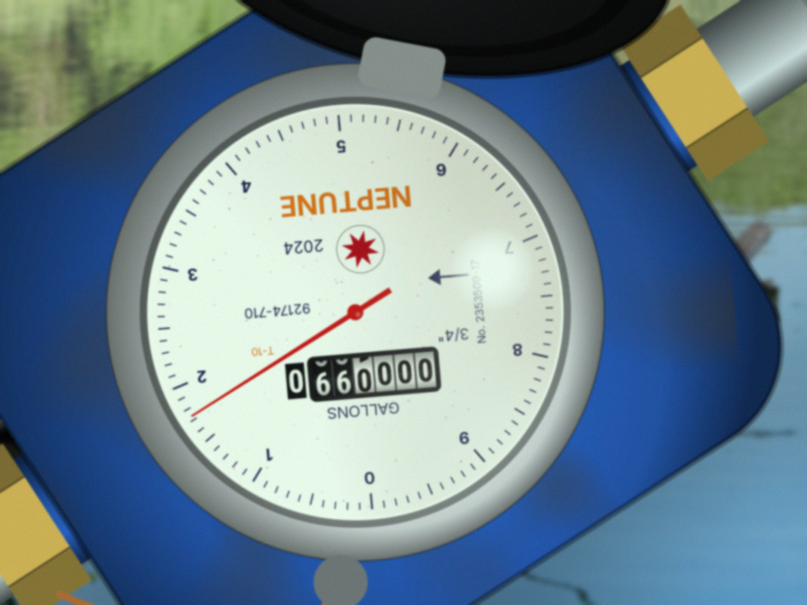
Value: 991.7
